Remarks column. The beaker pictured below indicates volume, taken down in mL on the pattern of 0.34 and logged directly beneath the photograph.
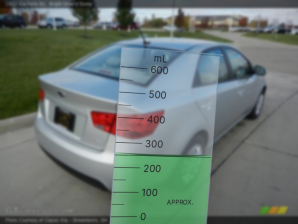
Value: 250
